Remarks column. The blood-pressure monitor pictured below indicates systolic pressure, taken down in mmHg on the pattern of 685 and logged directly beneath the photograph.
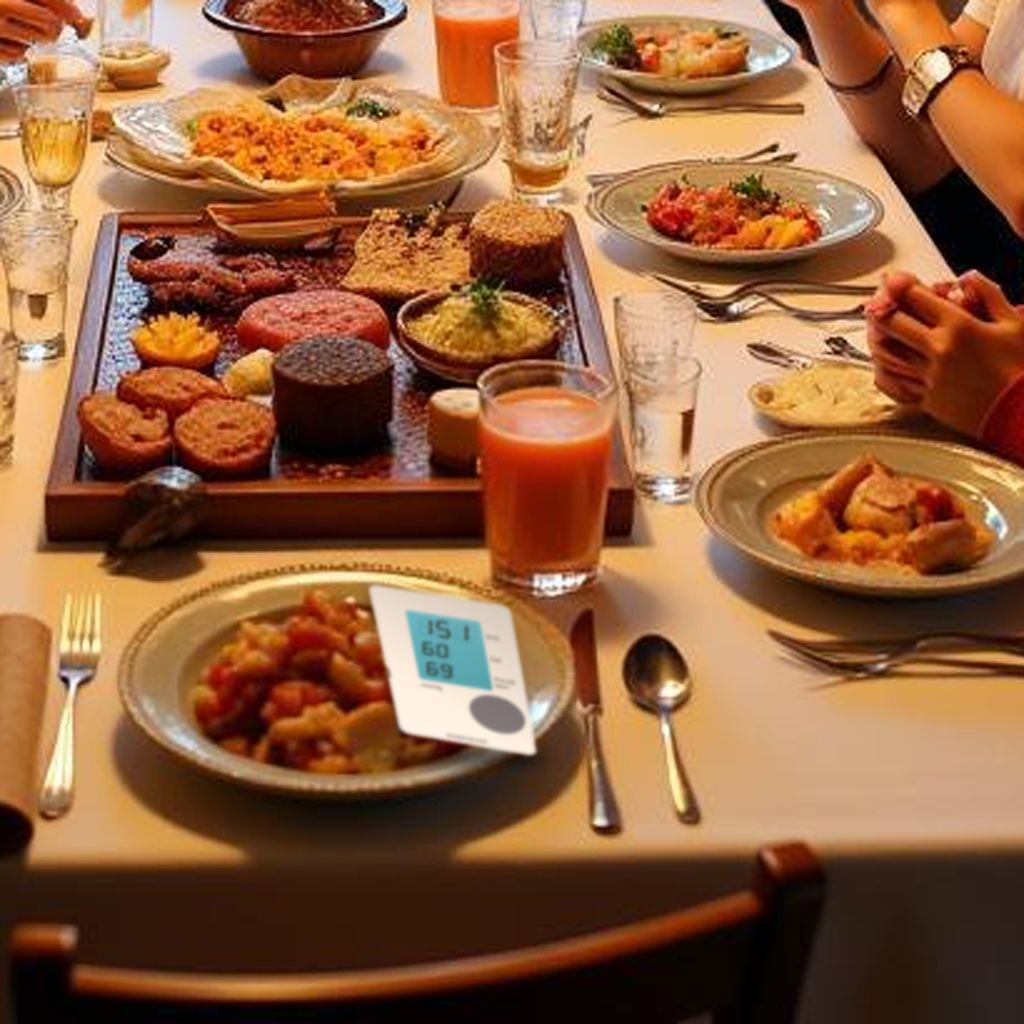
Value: 151
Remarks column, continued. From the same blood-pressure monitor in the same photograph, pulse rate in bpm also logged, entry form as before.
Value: 69
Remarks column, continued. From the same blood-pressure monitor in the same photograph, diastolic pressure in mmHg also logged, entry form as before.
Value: 60
